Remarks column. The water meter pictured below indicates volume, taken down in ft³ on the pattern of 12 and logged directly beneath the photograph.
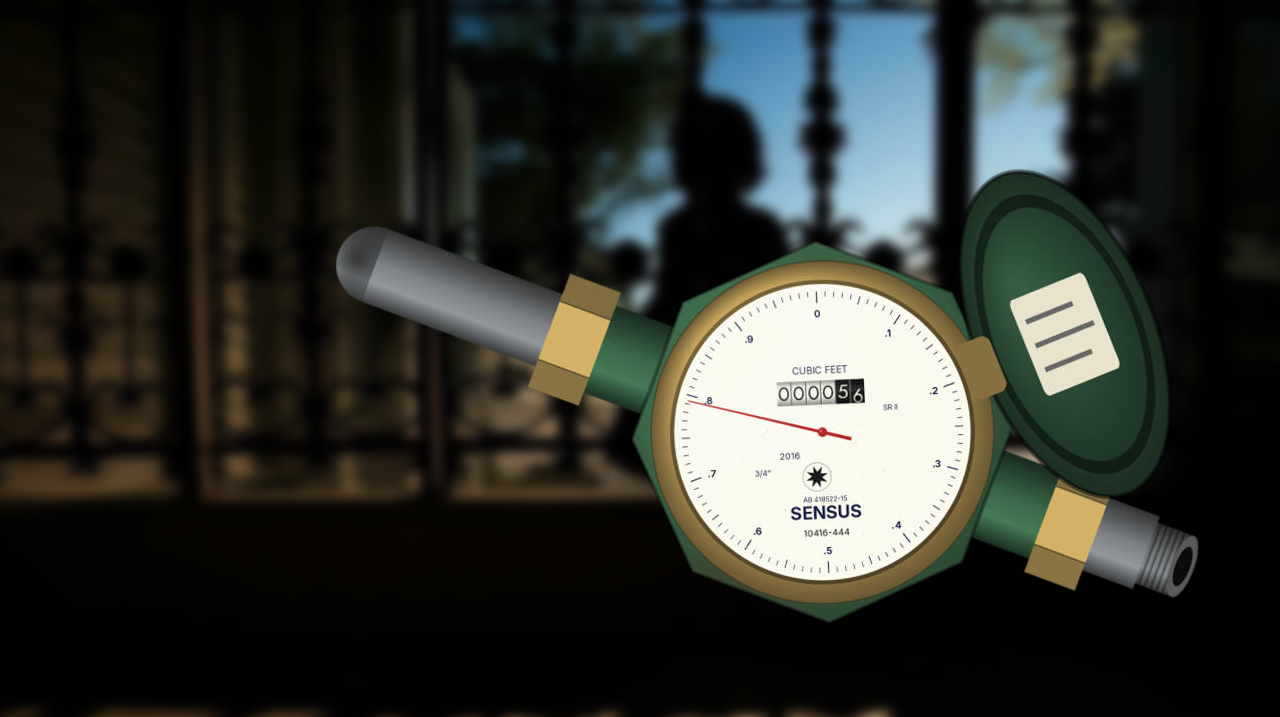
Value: 55.79
